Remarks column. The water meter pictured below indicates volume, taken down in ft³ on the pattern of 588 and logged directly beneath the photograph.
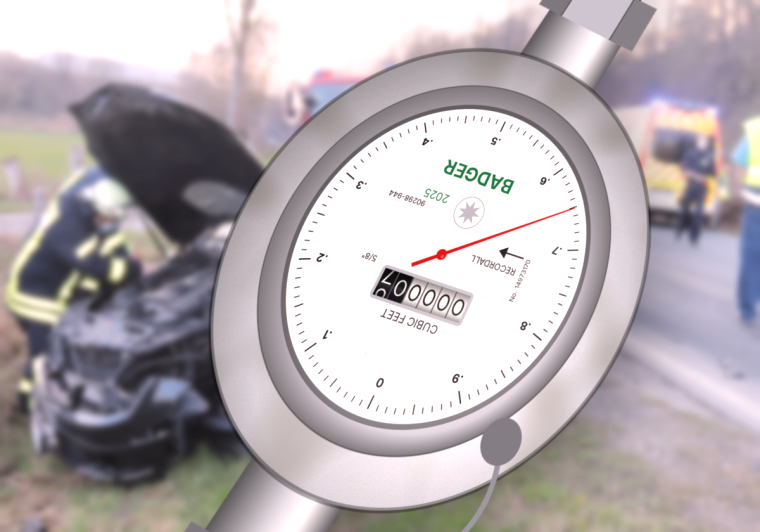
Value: 6.65
